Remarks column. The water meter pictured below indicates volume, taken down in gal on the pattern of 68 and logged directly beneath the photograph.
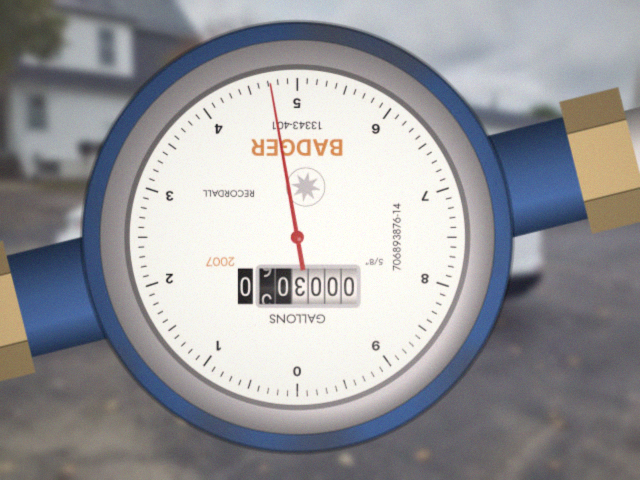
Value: 3054.7
